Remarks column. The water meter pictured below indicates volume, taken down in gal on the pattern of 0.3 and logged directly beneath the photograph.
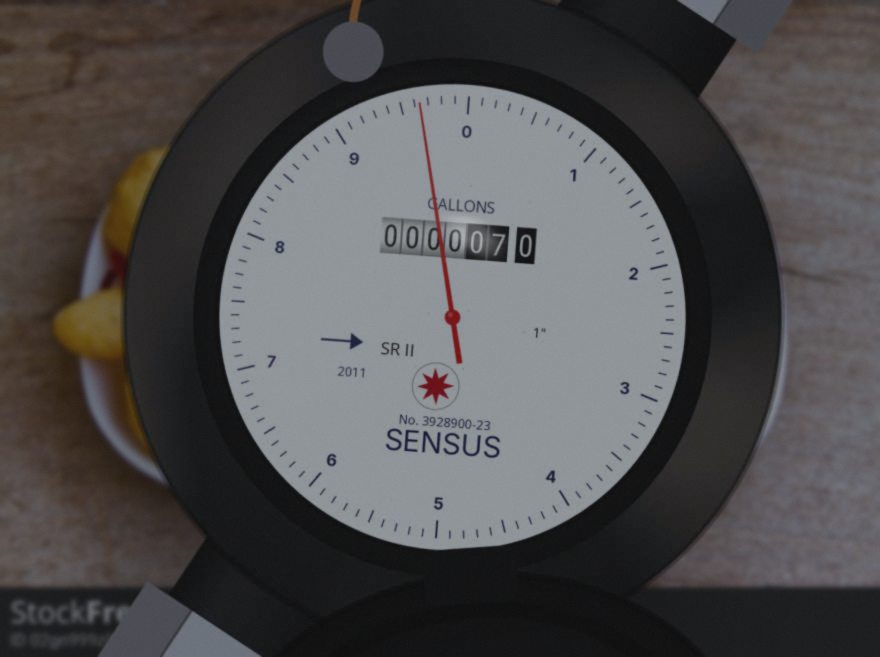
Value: 69.6
